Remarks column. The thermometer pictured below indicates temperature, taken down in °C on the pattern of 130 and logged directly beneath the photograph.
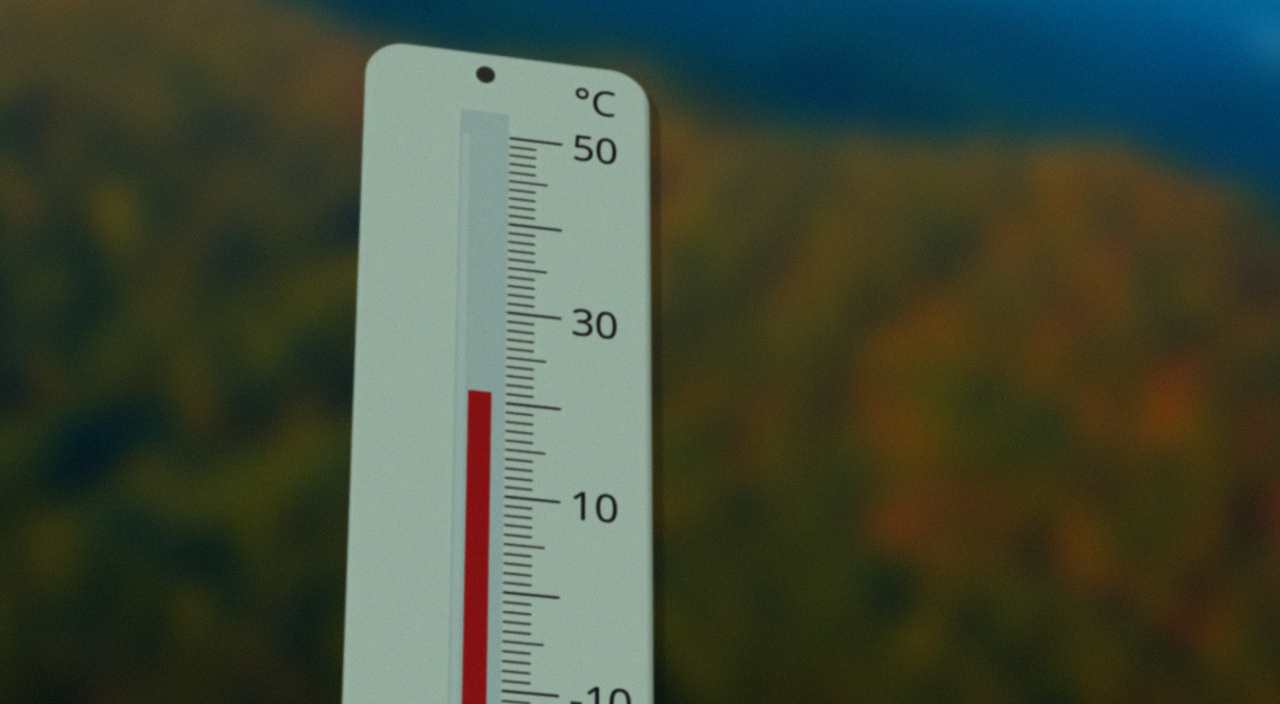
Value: 21
